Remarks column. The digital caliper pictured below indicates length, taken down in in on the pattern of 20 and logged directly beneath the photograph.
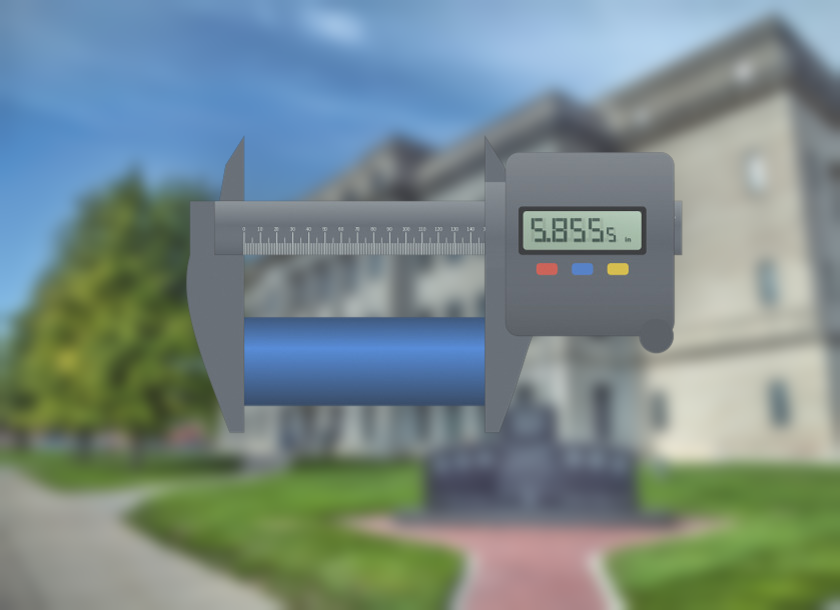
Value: 5.8555
